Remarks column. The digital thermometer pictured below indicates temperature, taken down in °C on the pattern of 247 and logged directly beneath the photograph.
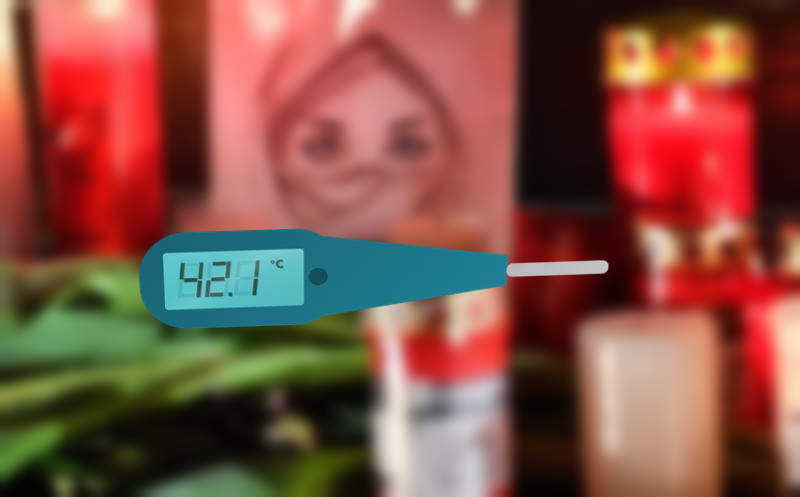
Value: 42.1
